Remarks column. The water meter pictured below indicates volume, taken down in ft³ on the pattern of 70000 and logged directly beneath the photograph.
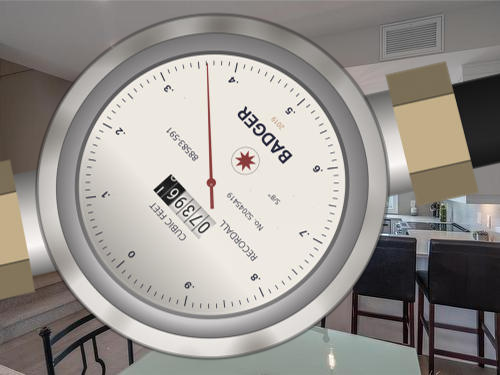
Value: 73961.36
